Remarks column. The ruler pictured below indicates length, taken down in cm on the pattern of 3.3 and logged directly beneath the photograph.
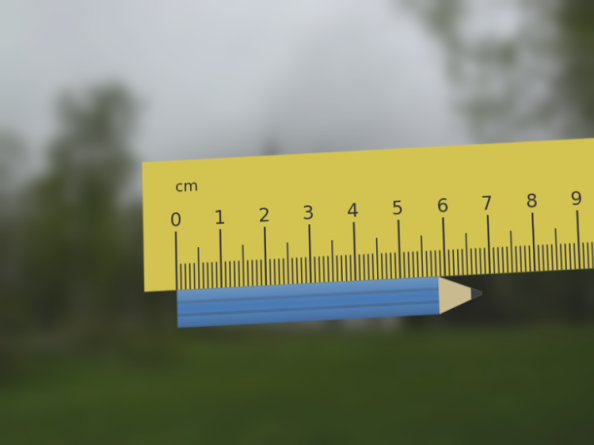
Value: 6.8
